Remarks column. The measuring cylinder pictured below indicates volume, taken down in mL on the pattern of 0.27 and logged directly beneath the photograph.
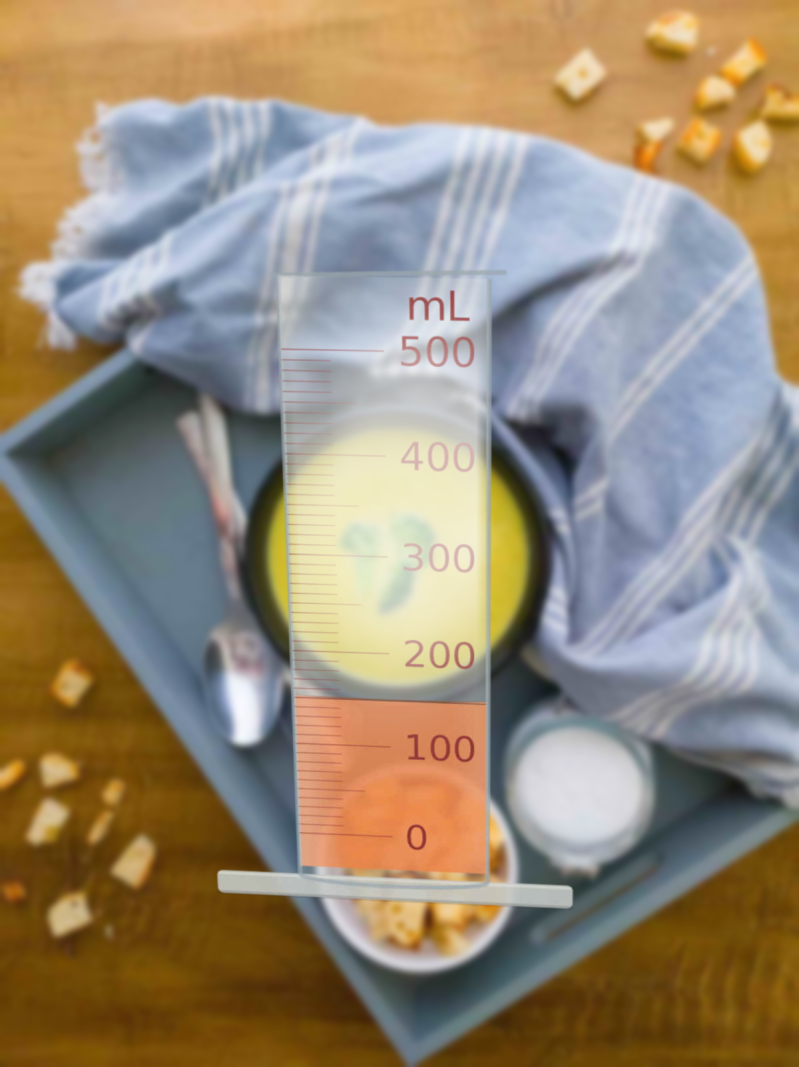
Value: 150
